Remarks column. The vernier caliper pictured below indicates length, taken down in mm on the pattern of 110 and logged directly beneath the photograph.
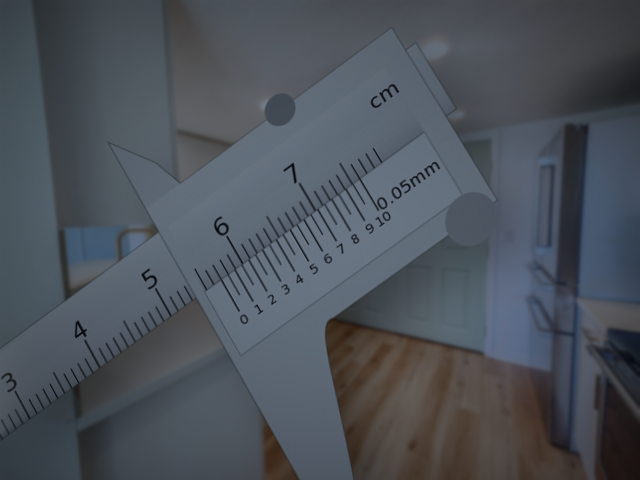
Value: 57.0
